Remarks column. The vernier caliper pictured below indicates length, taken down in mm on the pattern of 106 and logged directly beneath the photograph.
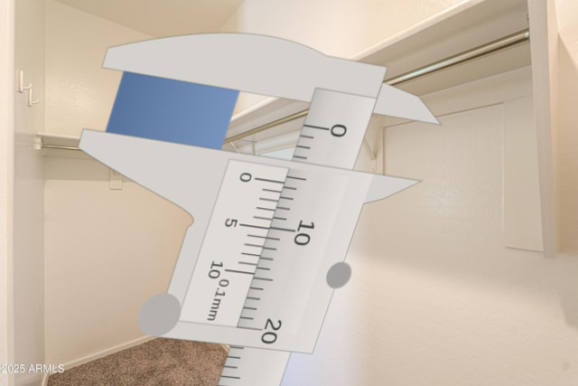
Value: 5.6
